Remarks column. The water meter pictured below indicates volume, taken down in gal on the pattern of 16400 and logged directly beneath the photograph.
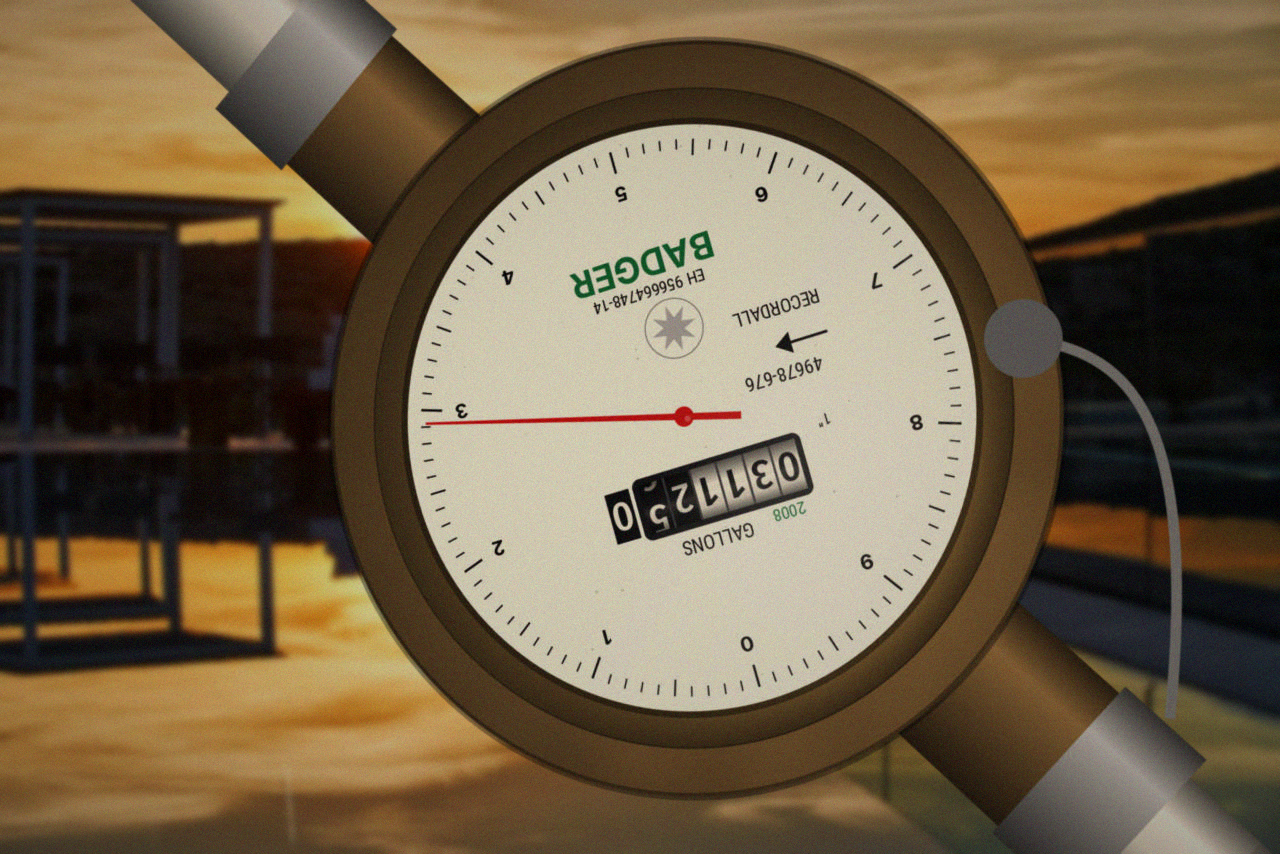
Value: 311252.9
